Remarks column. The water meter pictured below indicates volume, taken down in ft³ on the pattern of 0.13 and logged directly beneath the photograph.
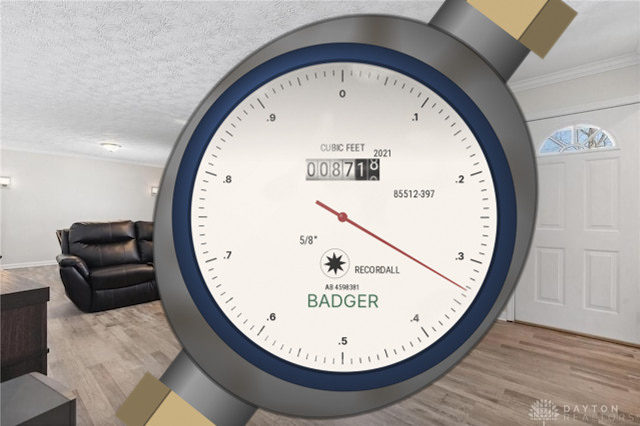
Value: 8718.33
